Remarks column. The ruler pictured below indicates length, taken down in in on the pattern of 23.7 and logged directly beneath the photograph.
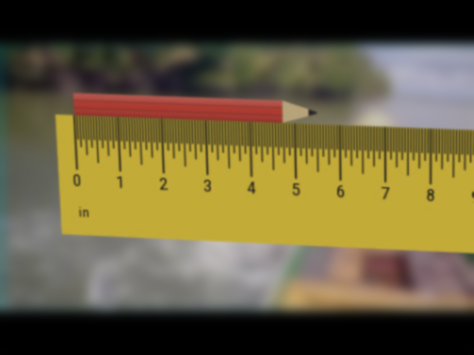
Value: 5.5
